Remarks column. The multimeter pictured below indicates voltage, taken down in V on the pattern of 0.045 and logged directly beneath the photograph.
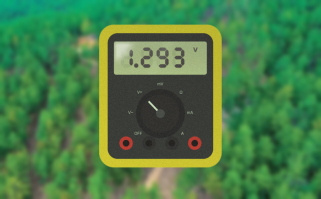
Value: 1.293
